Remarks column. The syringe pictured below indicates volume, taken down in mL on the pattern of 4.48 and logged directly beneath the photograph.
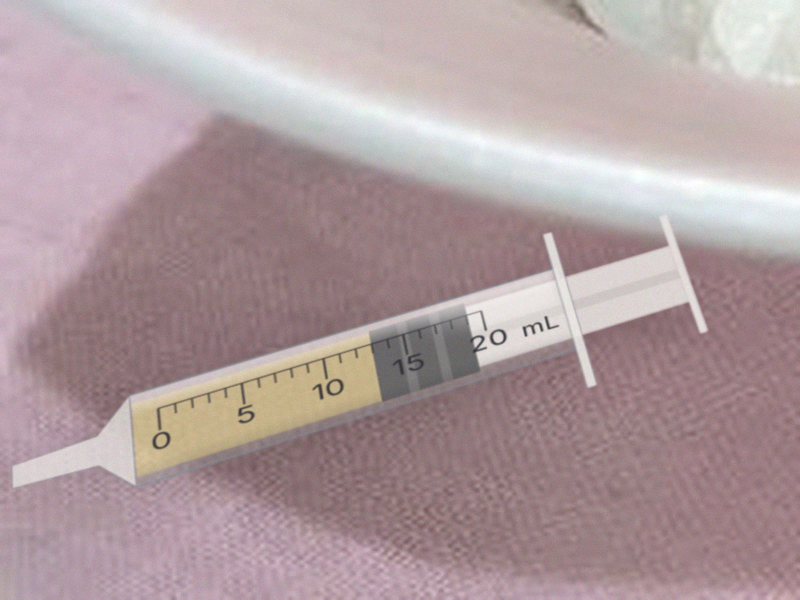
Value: 13
